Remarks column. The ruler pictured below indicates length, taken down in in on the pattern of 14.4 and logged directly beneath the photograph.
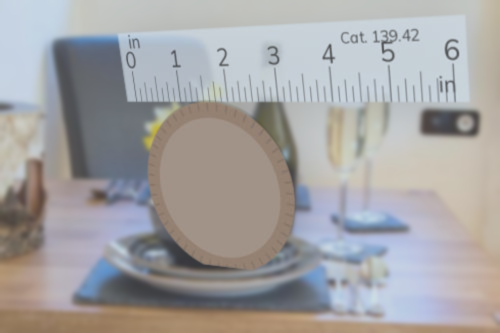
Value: 3.125
